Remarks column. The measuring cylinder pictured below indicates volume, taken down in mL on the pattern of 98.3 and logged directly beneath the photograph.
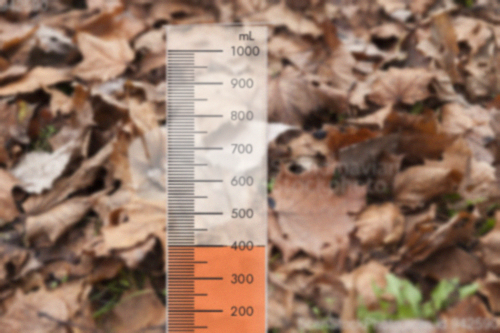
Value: 400
